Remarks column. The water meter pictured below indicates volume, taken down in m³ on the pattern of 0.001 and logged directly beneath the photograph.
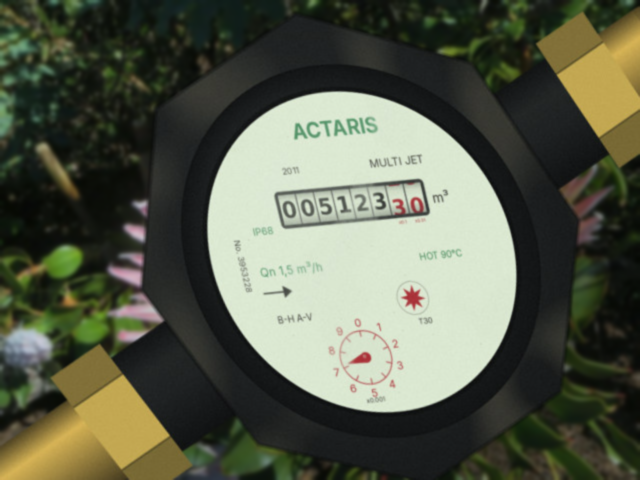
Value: 5123.297
